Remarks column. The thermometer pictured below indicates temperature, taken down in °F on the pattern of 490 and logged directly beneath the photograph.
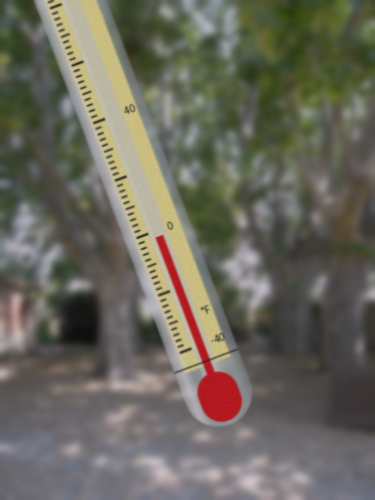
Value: -2
